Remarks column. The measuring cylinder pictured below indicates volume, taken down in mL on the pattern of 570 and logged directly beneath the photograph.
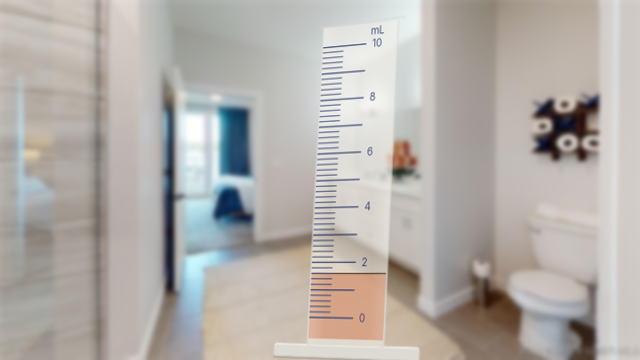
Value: 1.6
